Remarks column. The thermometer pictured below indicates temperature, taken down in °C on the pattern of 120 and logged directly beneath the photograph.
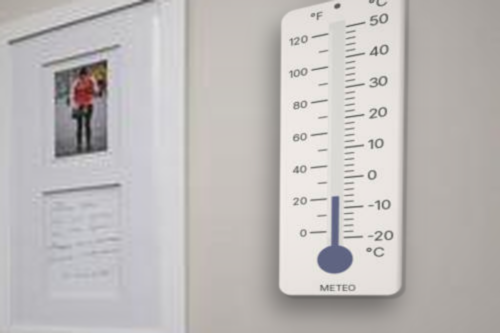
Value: -6
